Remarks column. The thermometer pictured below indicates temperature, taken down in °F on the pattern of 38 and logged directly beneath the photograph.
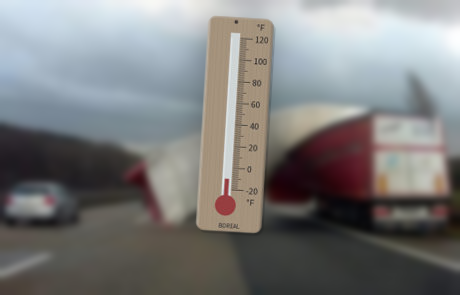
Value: -10
